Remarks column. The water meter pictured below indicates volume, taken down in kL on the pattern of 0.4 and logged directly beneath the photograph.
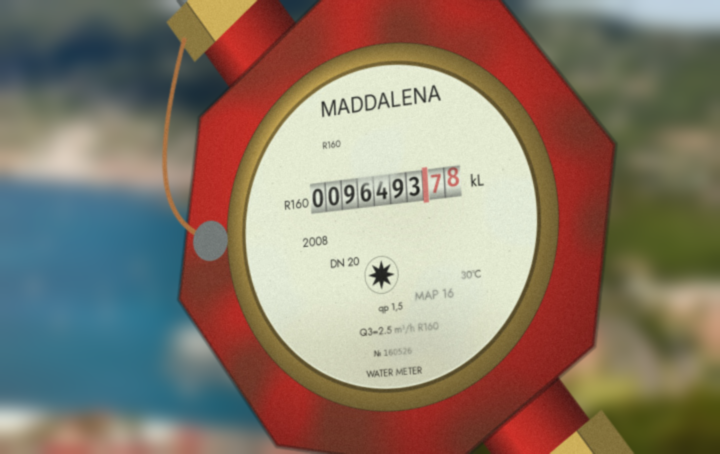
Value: 96493.78
